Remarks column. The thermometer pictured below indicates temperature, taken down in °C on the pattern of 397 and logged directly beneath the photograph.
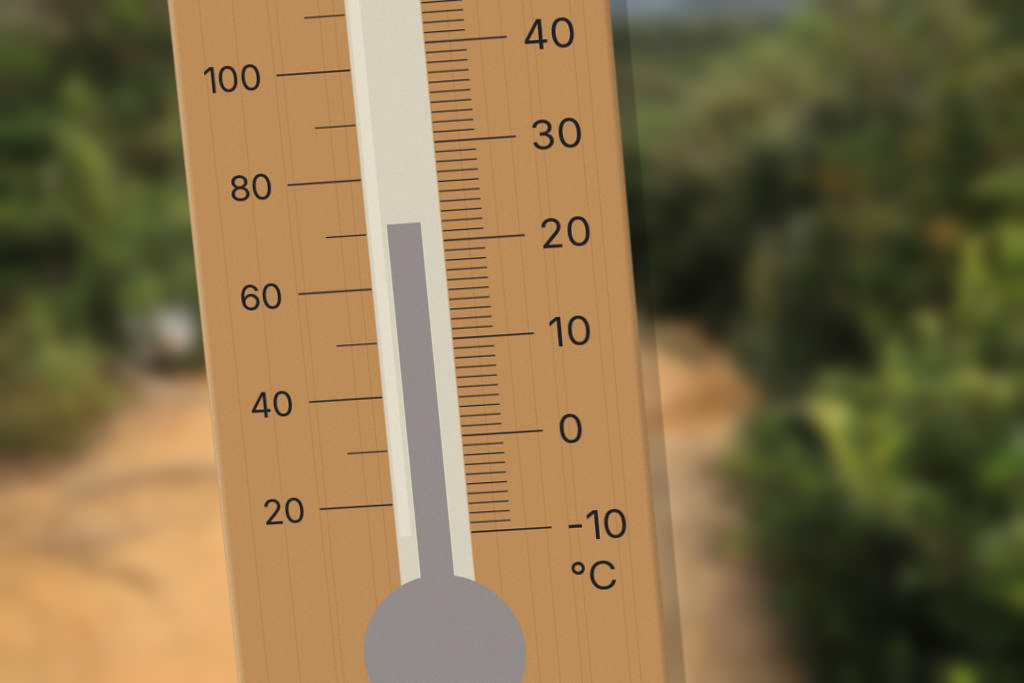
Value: 22
